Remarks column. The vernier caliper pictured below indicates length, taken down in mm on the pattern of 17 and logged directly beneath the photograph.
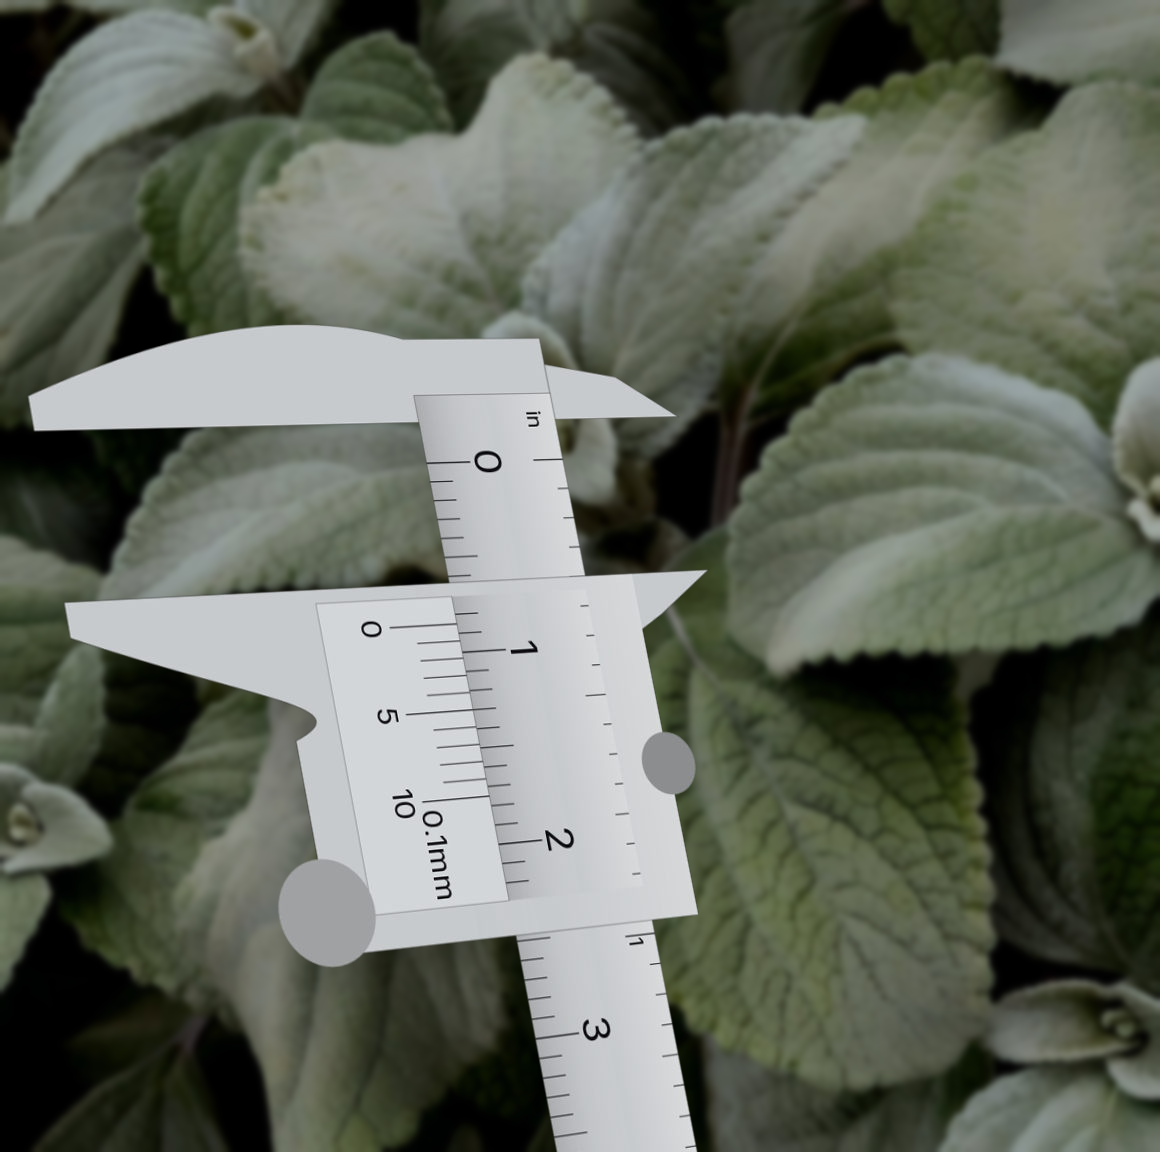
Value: 8.5
